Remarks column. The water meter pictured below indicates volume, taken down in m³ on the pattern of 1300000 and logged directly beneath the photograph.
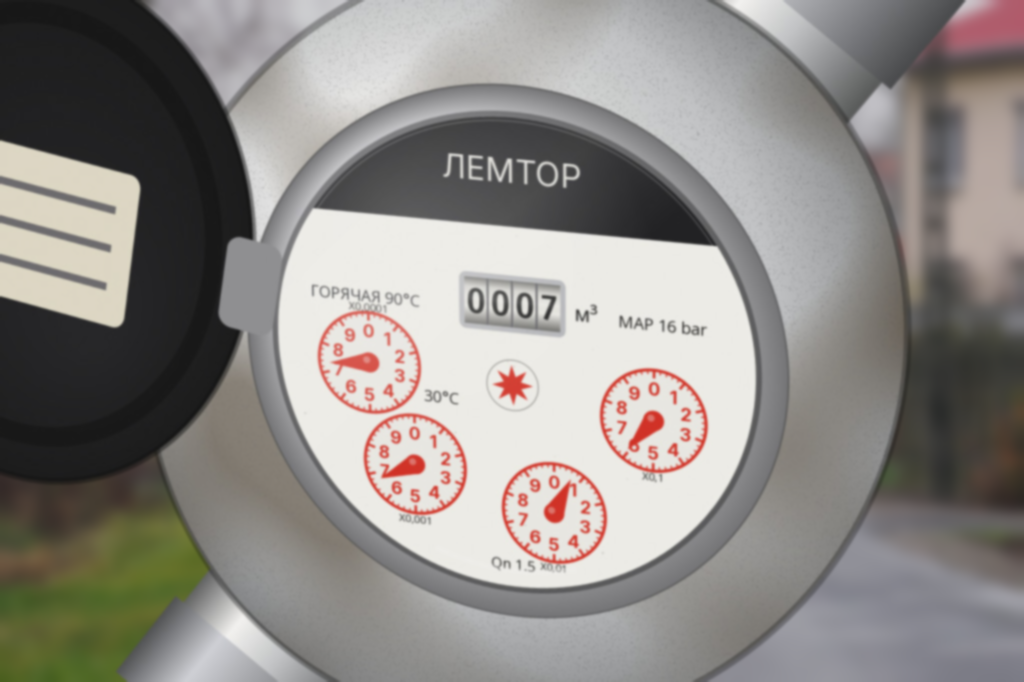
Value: 7.6067
